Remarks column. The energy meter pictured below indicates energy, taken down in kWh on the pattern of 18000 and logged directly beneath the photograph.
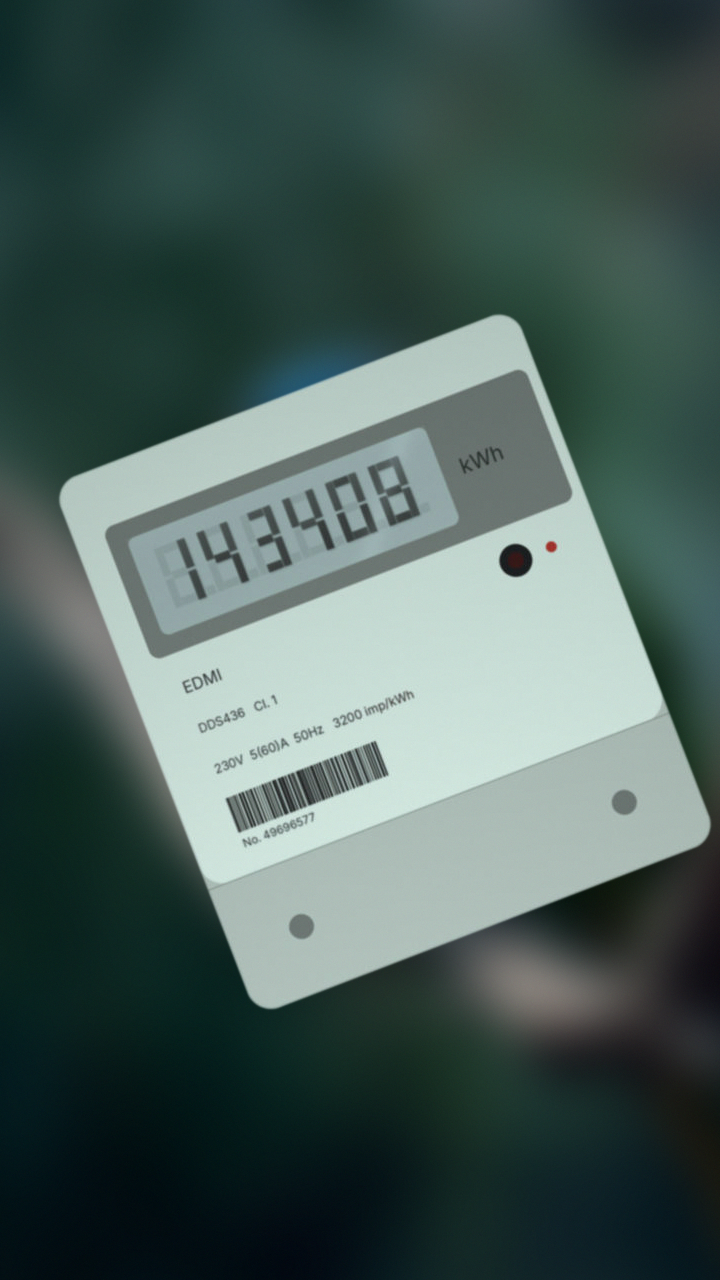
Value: 143408
